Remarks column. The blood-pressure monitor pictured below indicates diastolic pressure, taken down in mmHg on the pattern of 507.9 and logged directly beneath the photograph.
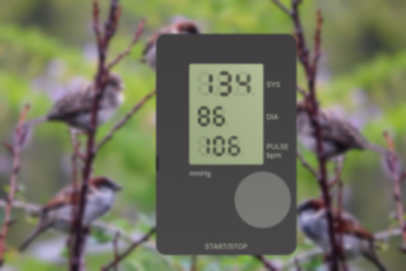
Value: 86
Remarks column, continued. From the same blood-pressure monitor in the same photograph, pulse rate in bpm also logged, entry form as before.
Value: 106
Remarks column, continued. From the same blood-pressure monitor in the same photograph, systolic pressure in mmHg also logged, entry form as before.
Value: 134
